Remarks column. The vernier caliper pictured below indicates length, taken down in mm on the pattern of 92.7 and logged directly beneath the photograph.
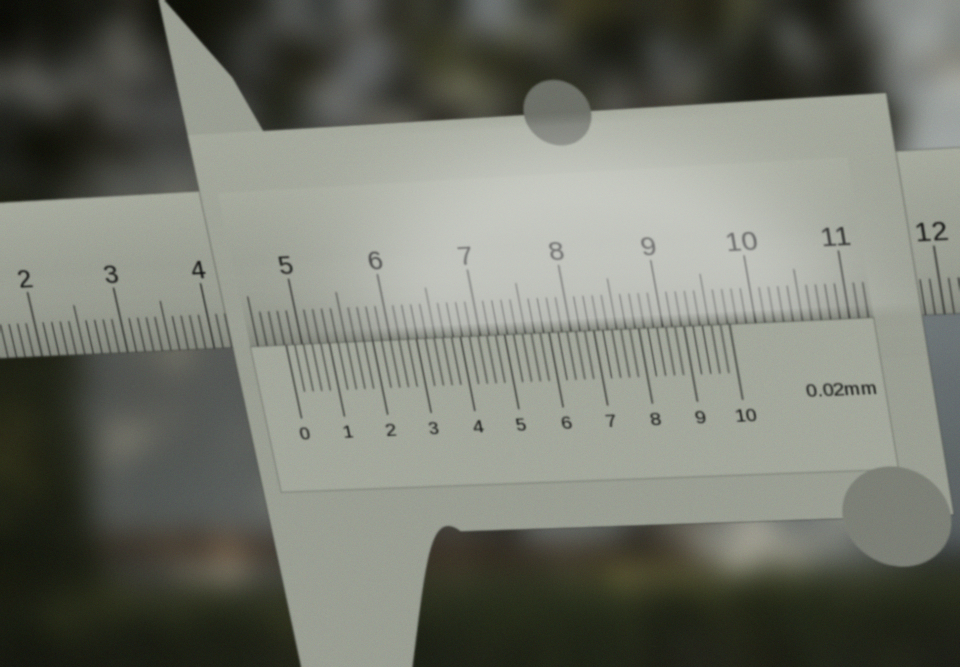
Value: 48.2
